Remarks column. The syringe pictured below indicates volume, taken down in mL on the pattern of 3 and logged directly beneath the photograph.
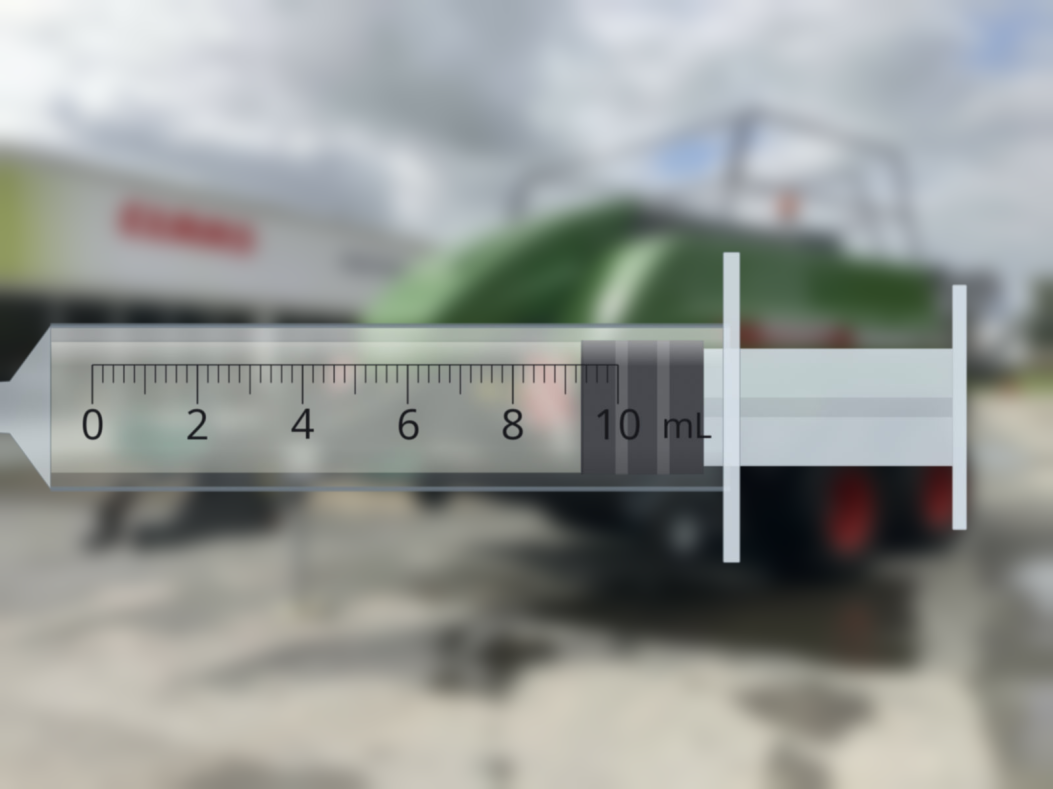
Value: 9.3
